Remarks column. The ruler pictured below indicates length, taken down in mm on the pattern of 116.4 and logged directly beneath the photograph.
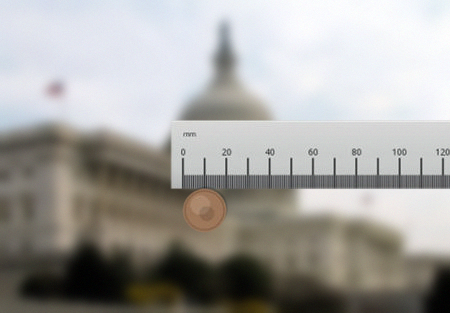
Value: 20
